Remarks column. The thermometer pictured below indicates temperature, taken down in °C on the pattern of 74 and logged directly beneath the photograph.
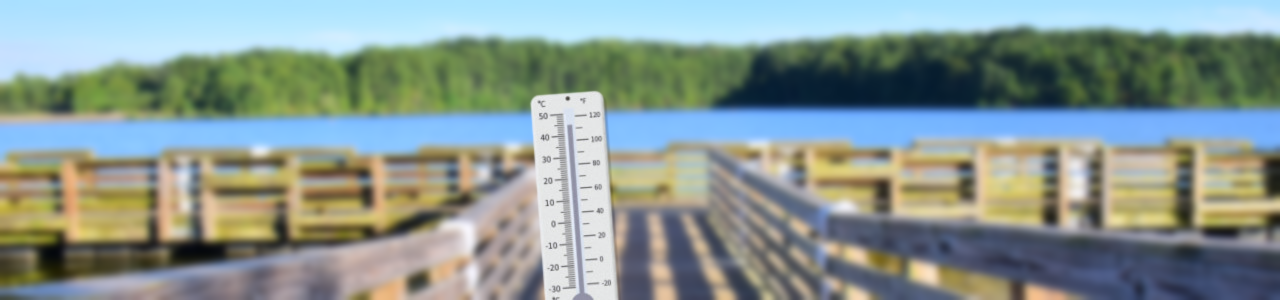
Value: 45
